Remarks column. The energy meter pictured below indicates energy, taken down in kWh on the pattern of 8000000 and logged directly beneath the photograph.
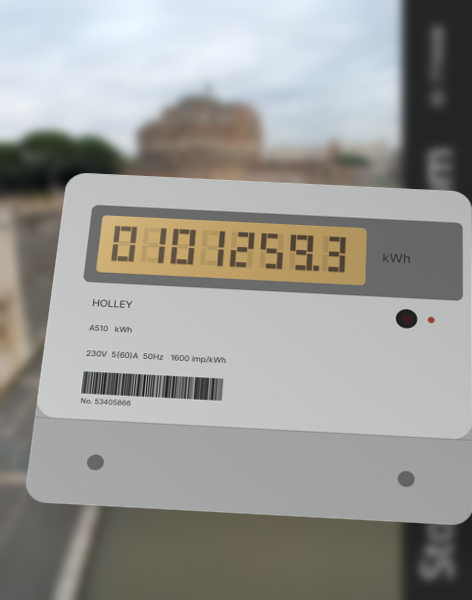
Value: 101259.3
